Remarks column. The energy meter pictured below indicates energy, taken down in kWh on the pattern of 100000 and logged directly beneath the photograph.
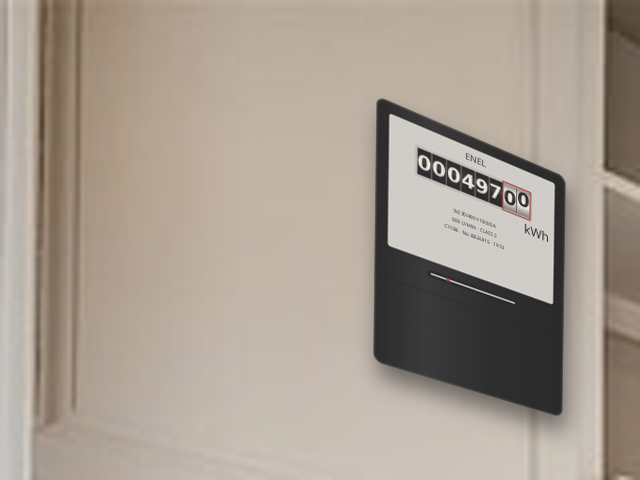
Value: 497.00
